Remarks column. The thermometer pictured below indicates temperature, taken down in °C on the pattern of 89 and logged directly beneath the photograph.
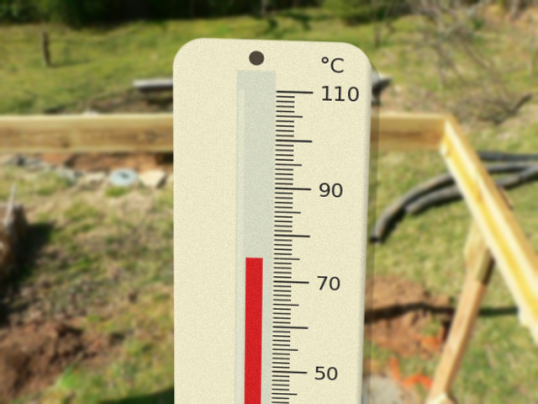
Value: 75
